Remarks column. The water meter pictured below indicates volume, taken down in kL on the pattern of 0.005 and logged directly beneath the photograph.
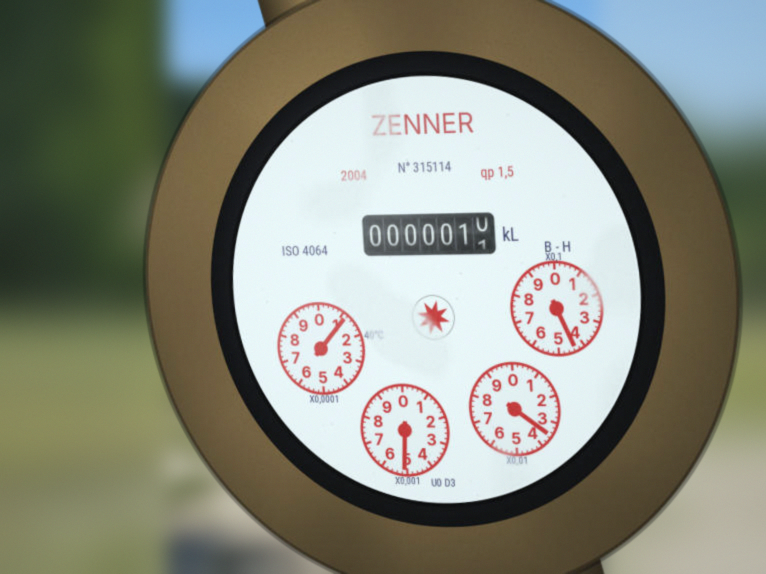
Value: 10.4351
